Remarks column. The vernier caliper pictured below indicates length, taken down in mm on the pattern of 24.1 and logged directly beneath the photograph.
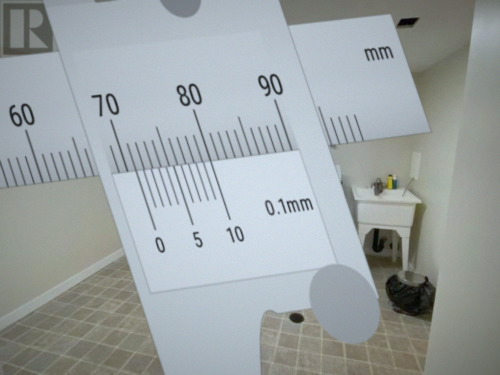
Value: 71.0
